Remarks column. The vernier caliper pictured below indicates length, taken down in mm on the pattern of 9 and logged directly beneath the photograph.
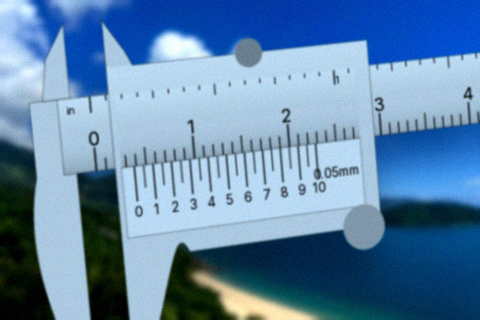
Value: 3.8
